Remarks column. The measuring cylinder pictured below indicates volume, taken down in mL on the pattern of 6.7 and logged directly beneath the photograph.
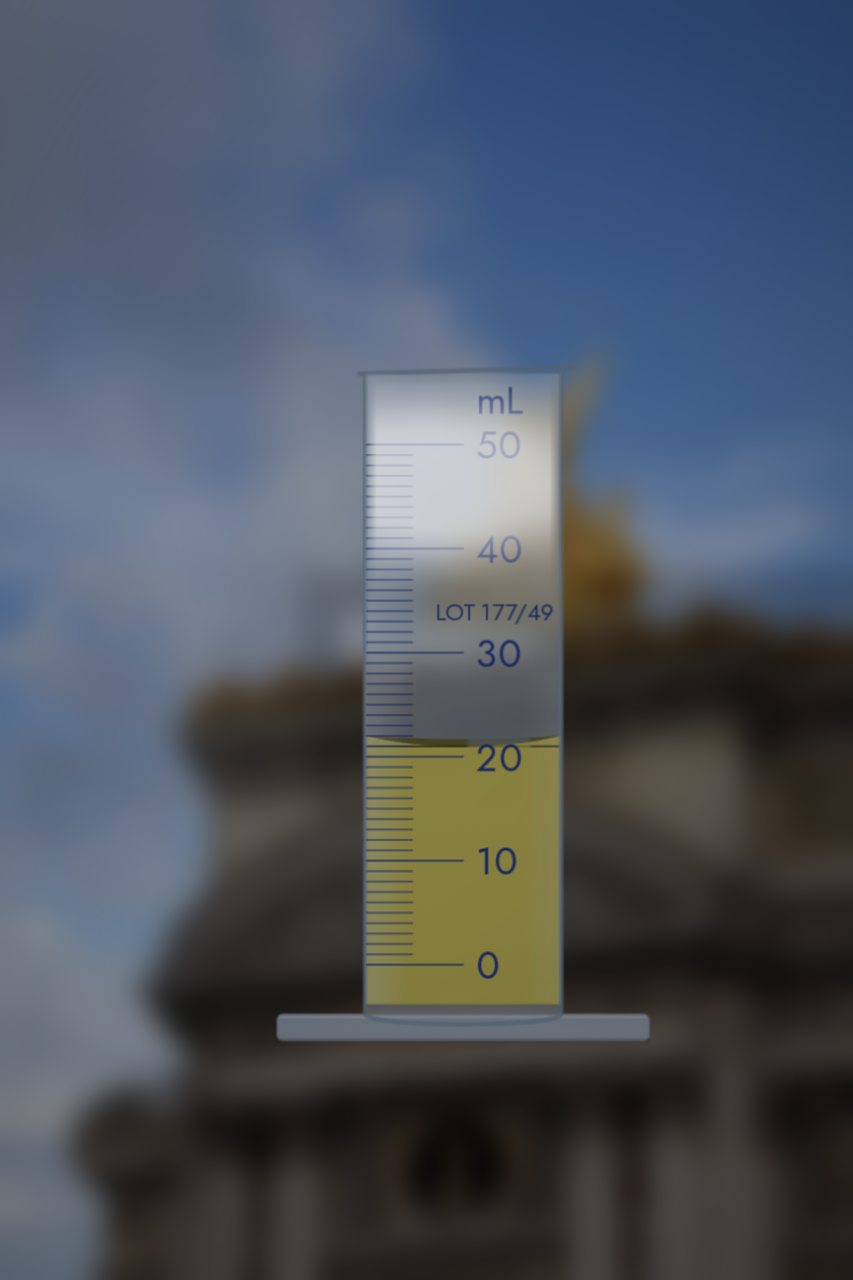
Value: 21
